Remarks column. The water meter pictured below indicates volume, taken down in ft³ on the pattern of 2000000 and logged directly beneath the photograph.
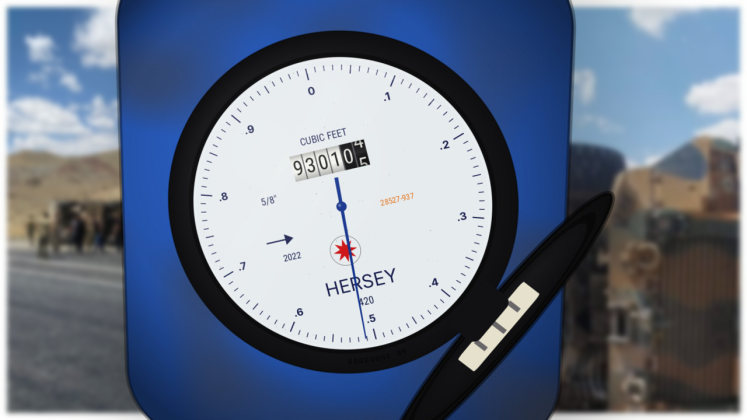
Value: 930104.51
